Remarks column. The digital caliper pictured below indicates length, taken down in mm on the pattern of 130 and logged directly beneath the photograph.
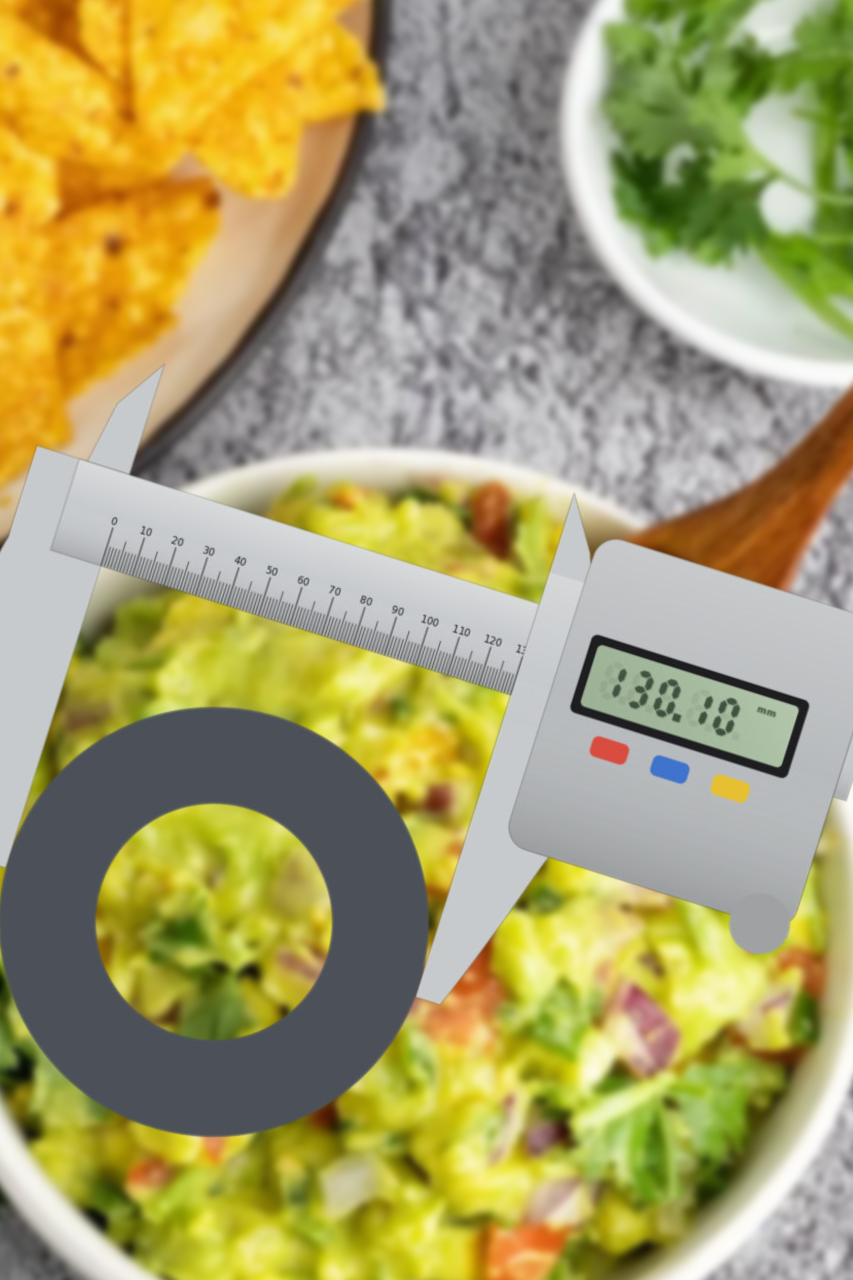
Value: 130.10
